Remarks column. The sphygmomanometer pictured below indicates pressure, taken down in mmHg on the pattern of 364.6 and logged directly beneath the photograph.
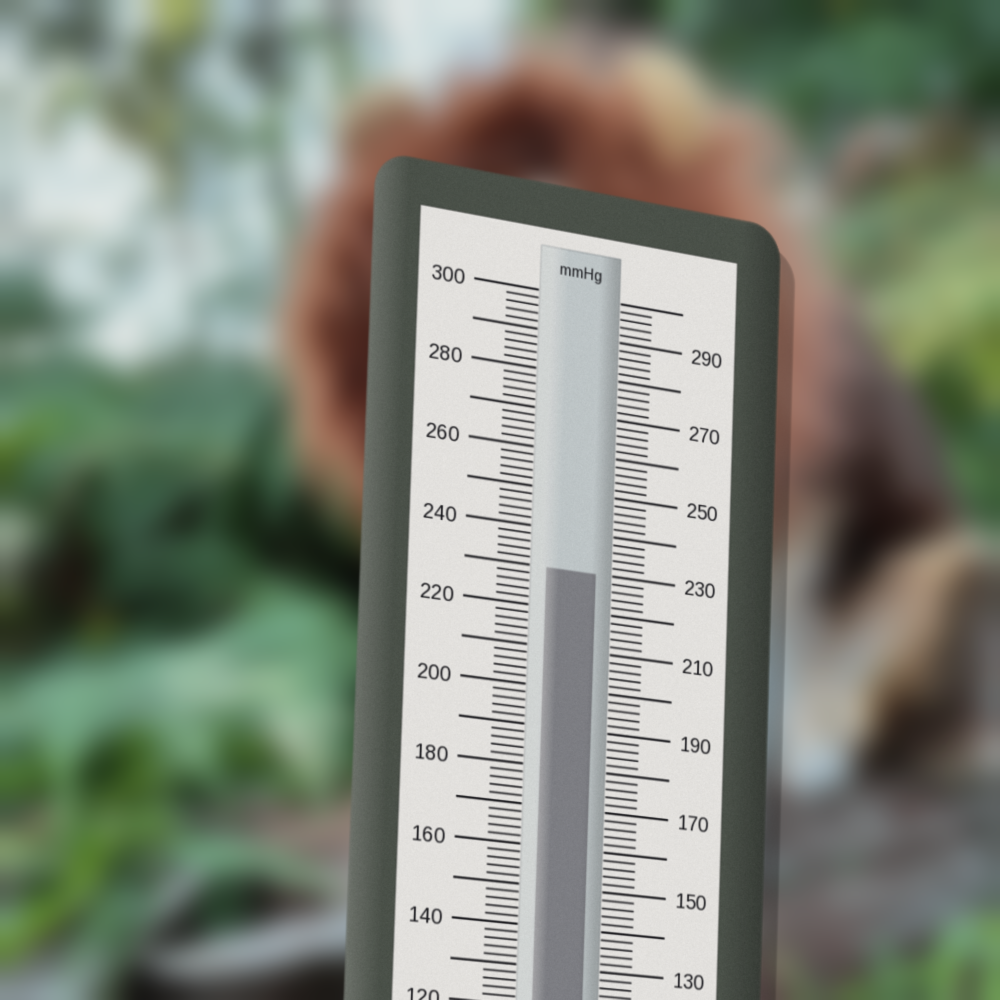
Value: 230
